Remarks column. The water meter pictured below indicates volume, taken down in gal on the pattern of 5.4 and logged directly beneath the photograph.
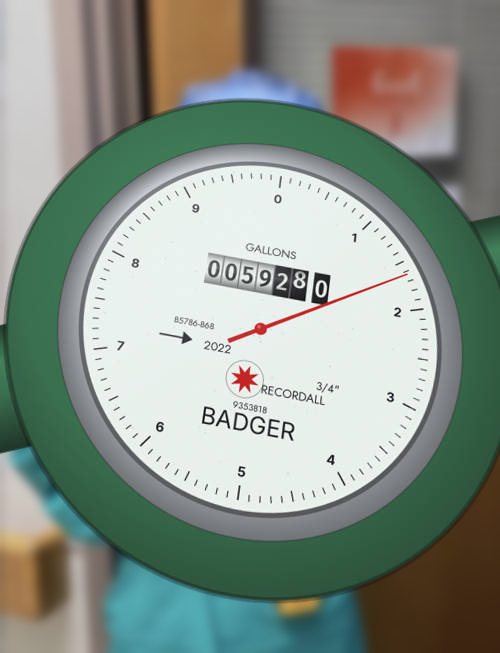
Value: 59281.6
